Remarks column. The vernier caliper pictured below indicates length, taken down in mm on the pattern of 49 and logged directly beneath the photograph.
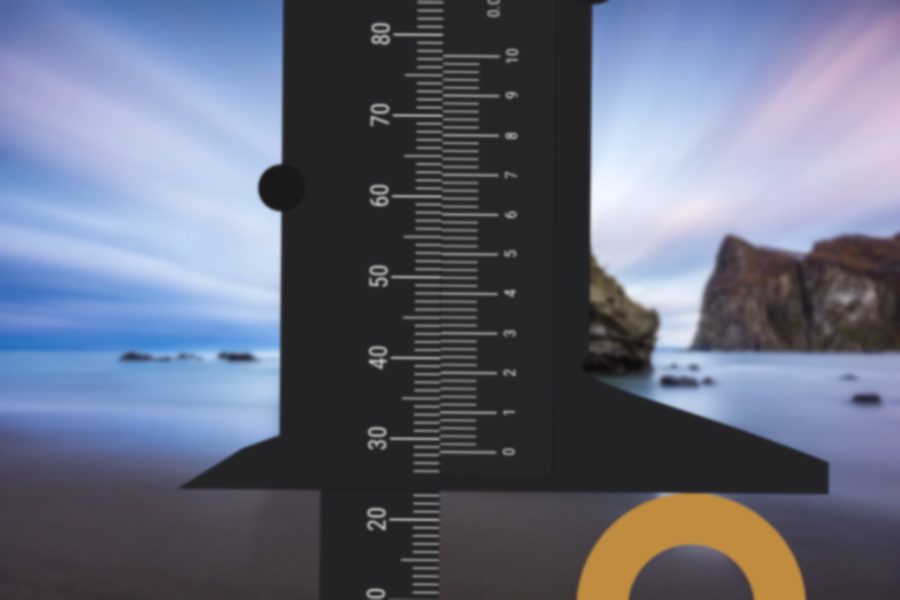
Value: 28.4
